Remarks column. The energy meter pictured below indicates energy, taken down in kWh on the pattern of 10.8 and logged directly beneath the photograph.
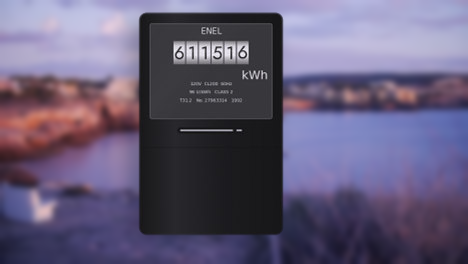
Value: 611516
